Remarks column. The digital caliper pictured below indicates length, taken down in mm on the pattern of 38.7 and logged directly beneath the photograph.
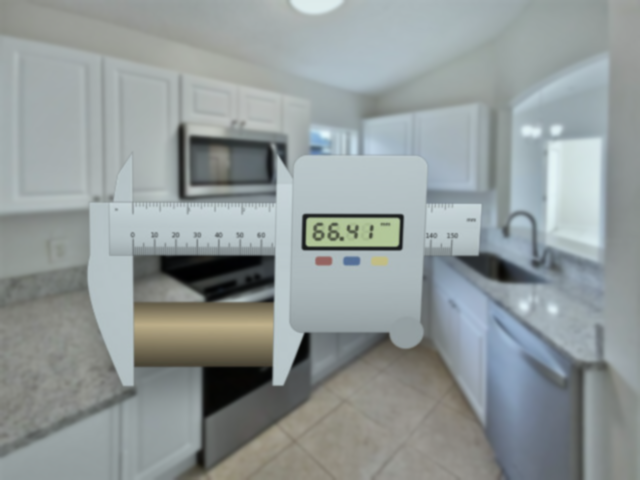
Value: 66.41
